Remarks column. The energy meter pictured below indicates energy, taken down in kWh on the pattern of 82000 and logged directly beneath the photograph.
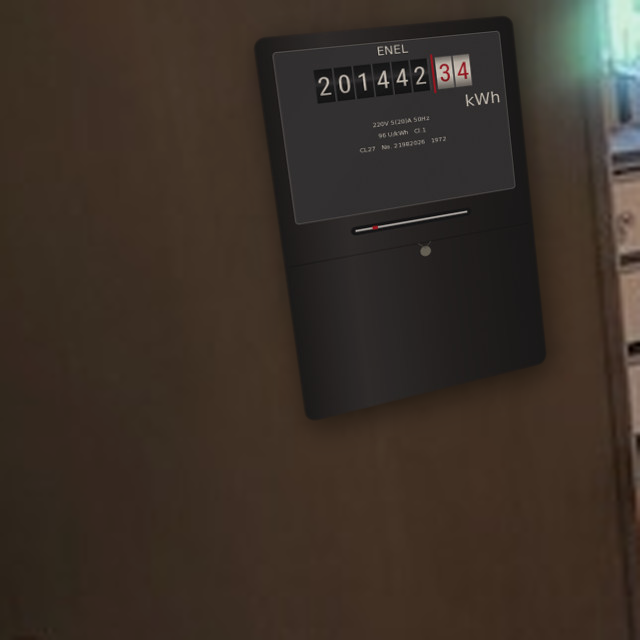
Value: 201442.34
